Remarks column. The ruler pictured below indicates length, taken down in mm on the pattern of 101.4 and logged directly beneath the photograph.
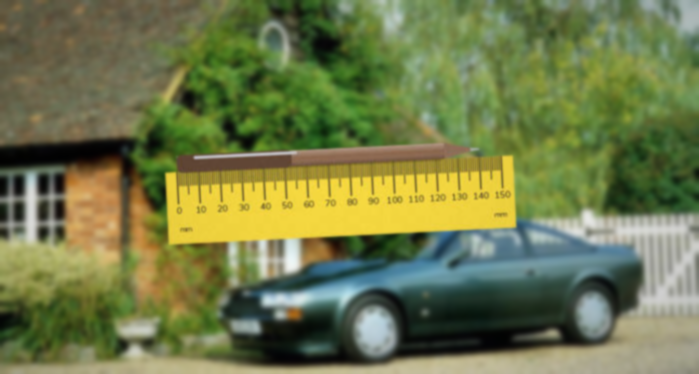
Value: 140
